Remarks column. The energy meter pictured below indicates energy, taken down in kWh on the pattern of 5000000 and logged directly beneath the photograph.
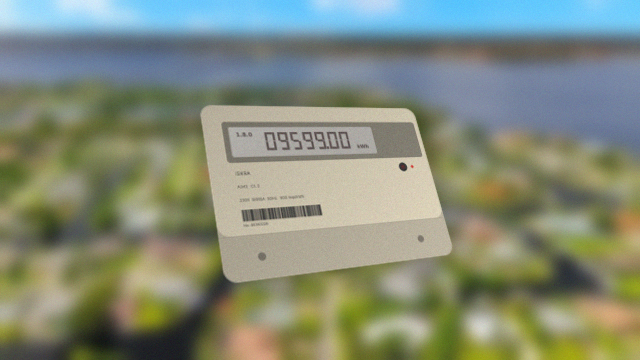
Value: 9599.00
